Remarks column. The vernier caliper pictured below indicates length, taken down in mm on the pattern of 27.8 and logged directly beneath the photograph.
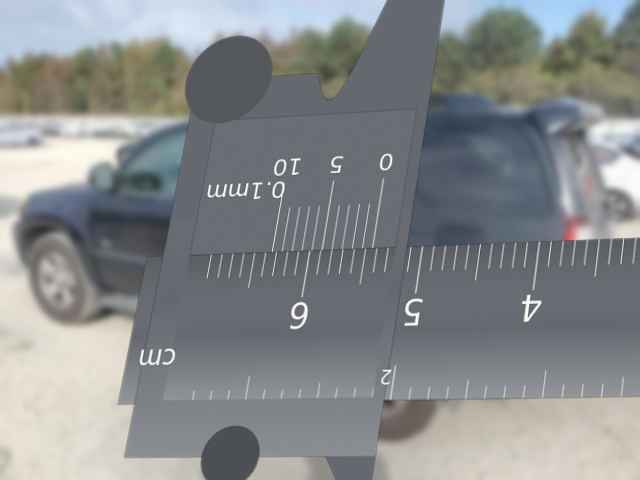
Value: 54.4
